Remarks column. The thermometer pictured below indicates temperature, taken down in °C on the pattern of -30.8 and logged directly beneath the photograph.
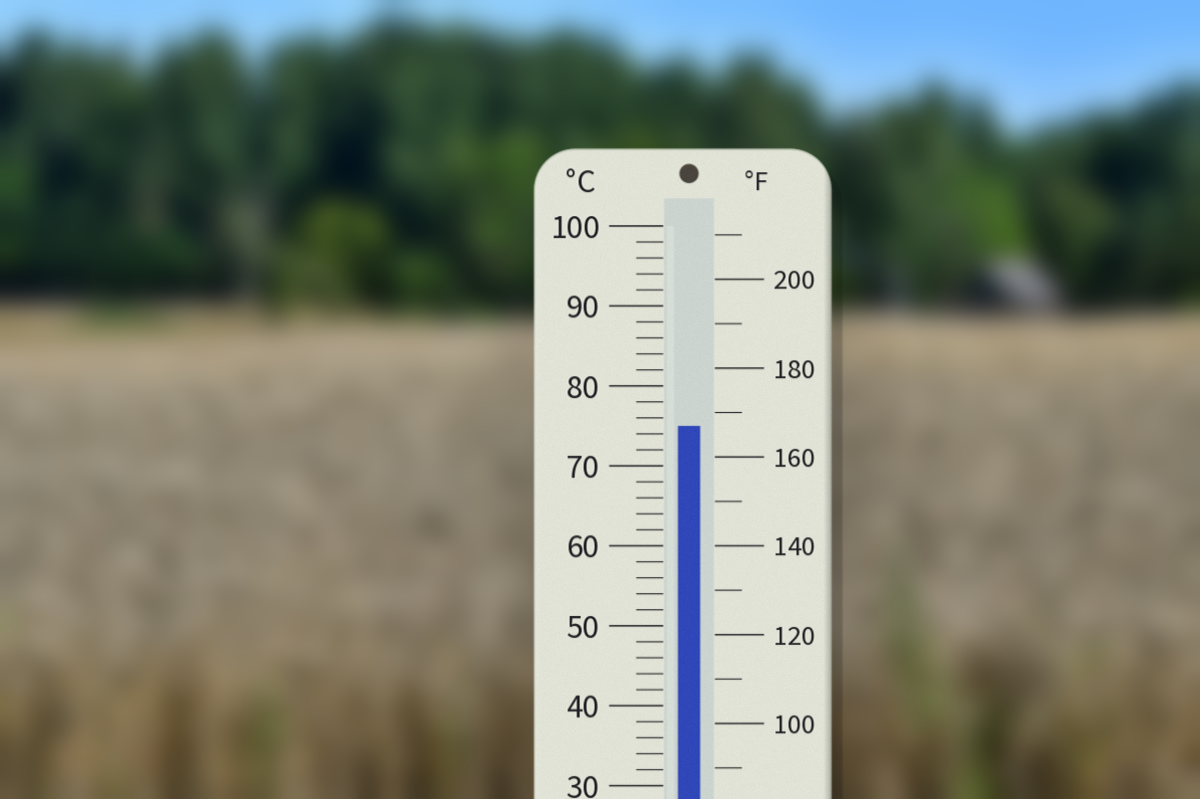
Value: 75
